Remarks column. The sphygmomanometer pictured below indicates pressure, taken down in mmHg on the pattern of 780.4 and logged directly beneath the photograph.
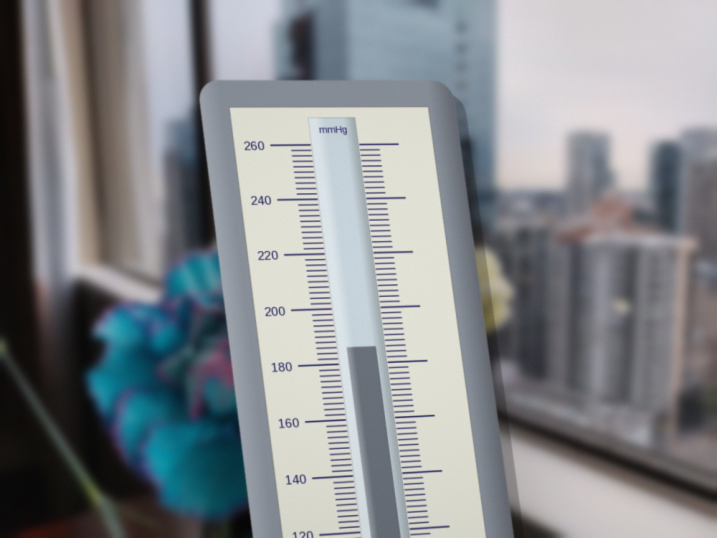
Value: 186
